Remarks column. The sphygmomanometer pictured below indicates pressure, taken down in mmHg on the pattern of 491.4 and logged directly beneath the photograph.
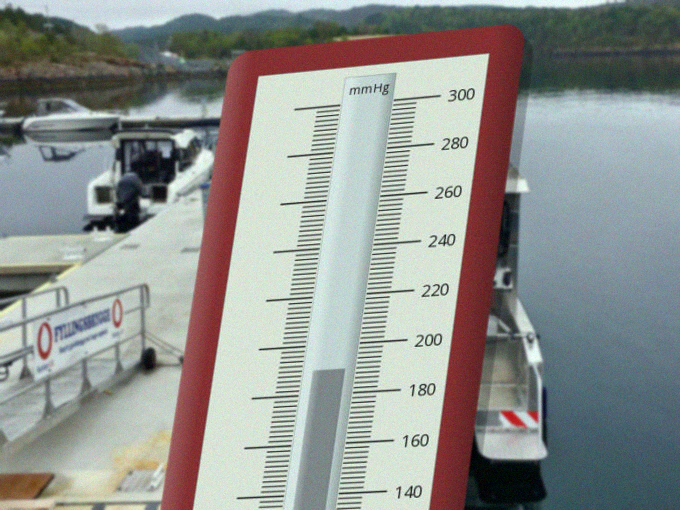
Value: 190
